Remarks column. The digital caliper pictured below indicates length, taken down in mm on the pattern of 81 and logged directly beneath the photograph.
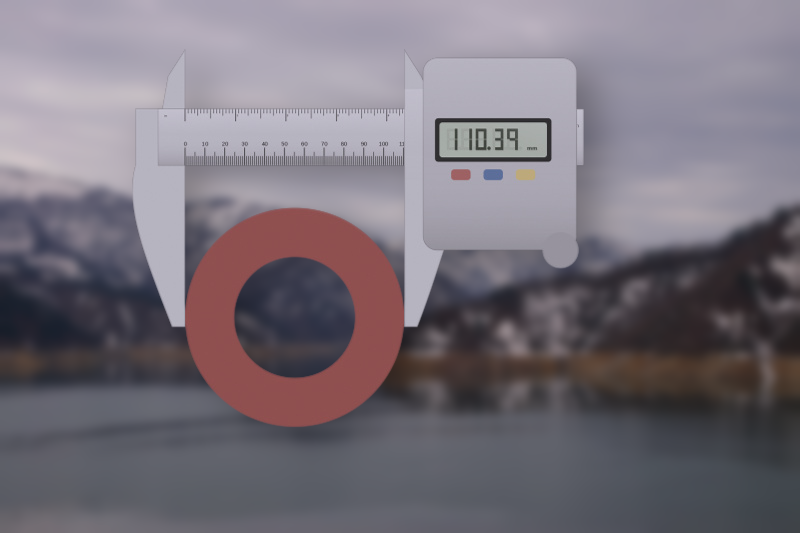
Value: 110.39
